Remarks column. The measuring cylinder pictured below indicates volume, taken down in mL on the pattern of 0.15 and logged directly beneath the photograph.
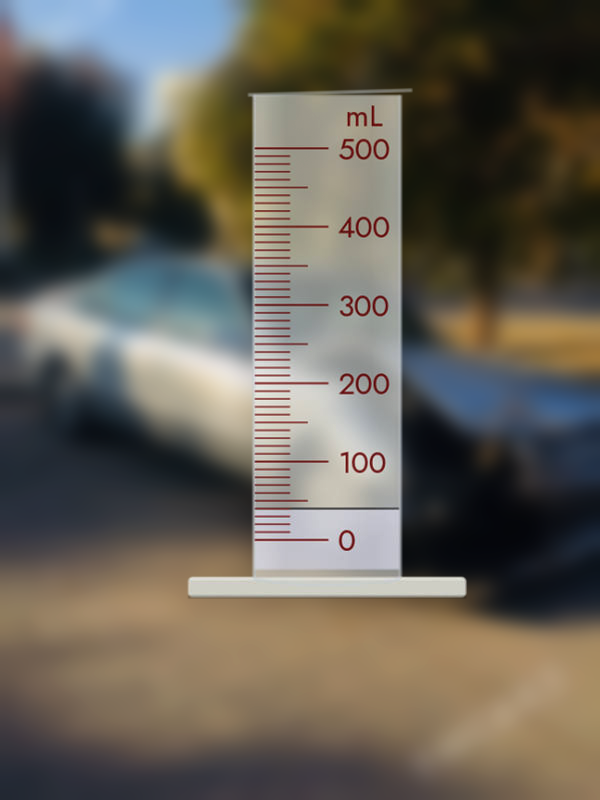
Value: 40
